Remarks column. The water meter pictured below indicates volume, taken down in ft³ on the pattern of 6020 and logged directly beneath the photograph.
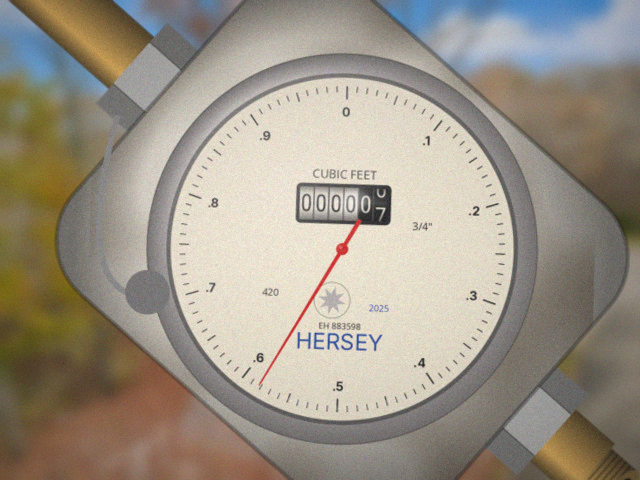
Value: 6.58
